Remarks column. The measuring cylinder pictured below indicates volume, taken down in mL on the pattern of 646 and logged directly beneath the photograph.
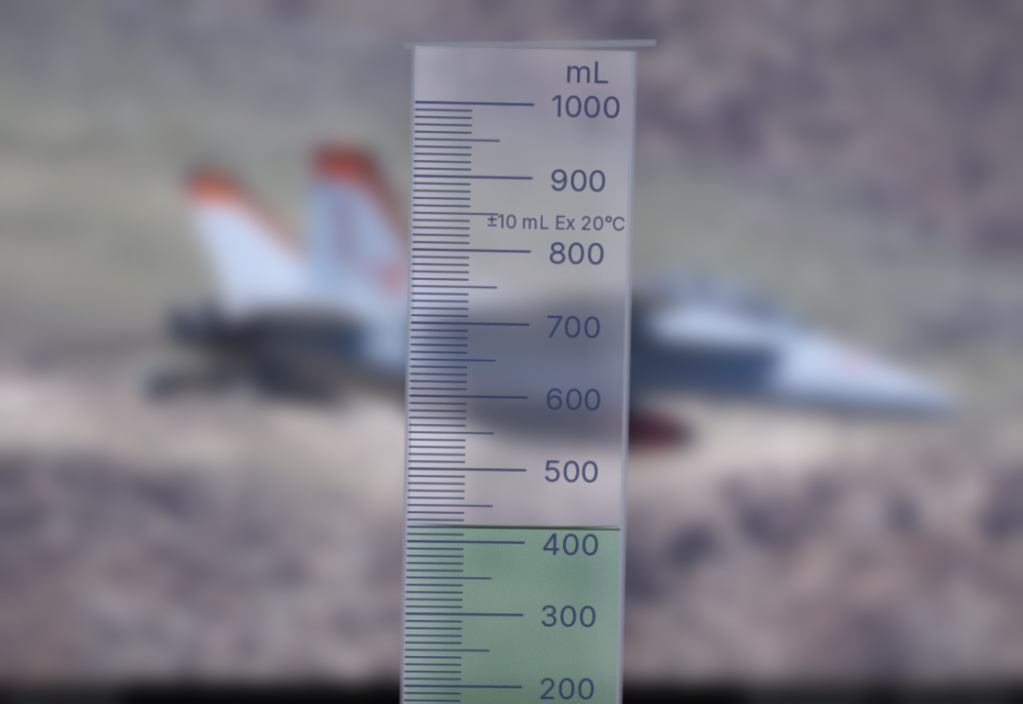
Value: 420
